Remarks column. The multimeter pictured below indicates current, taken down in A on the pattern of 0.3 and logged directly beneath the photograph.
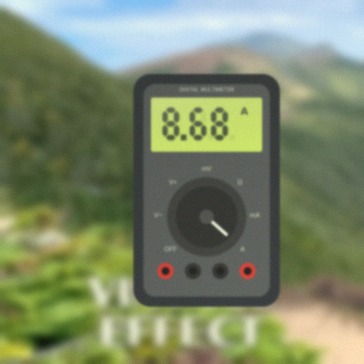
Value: 8.68
